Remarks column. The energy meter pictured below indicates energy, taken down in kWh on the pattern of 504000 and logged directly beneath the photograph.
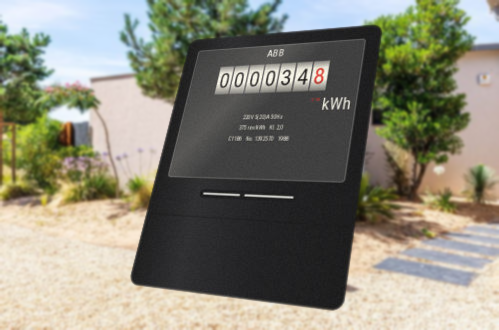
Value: 34.8
